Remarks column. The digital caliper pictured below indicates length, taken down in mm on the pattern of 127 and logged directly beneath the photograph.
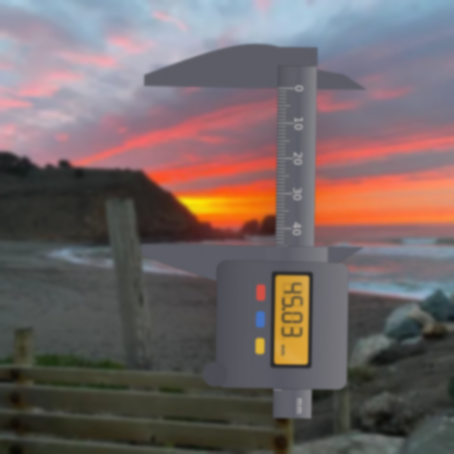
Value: 45.03
